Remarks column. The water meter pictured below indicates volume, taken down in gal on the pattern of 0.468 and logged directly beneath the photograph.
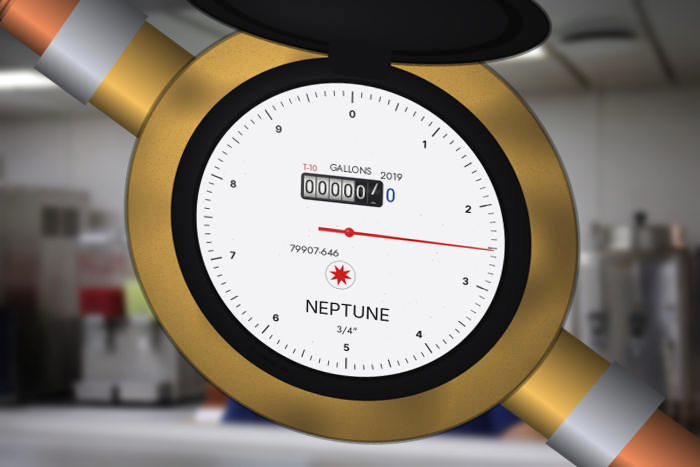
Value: 72.5
